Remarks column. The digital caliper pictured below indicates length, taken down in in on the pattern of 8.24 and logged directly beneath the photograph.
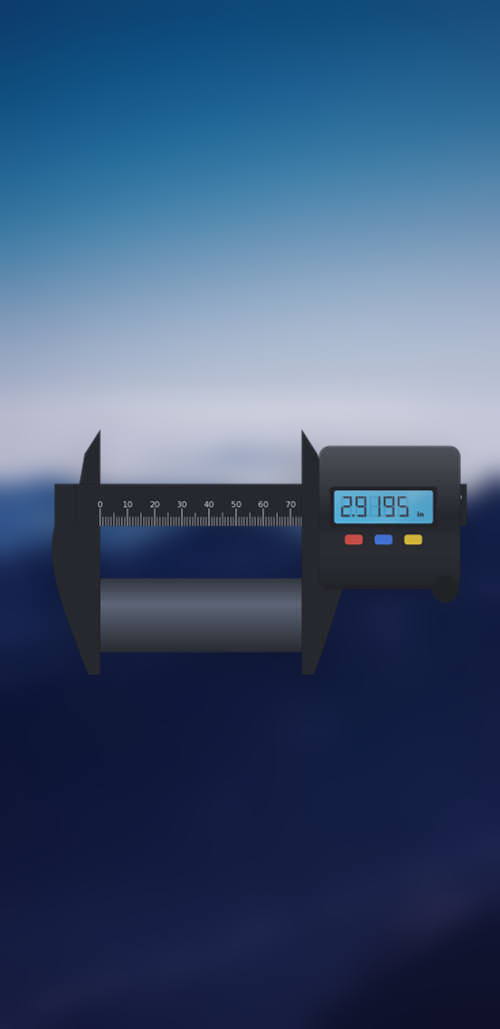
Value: 2.9195
